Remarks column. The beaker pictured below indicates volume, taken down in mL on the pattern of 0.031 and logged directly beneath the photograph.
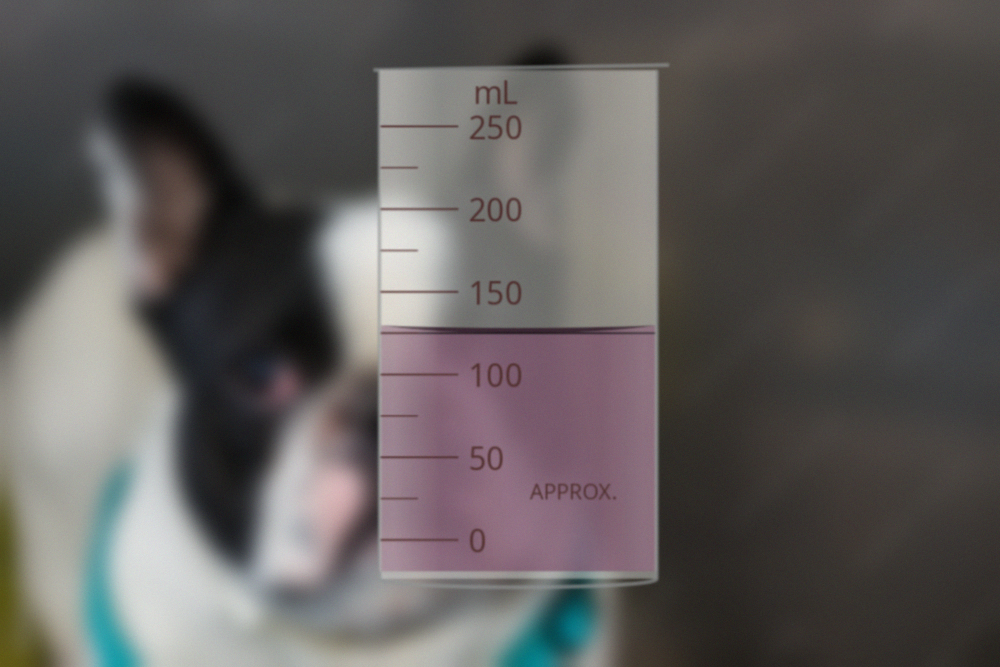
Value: 125
